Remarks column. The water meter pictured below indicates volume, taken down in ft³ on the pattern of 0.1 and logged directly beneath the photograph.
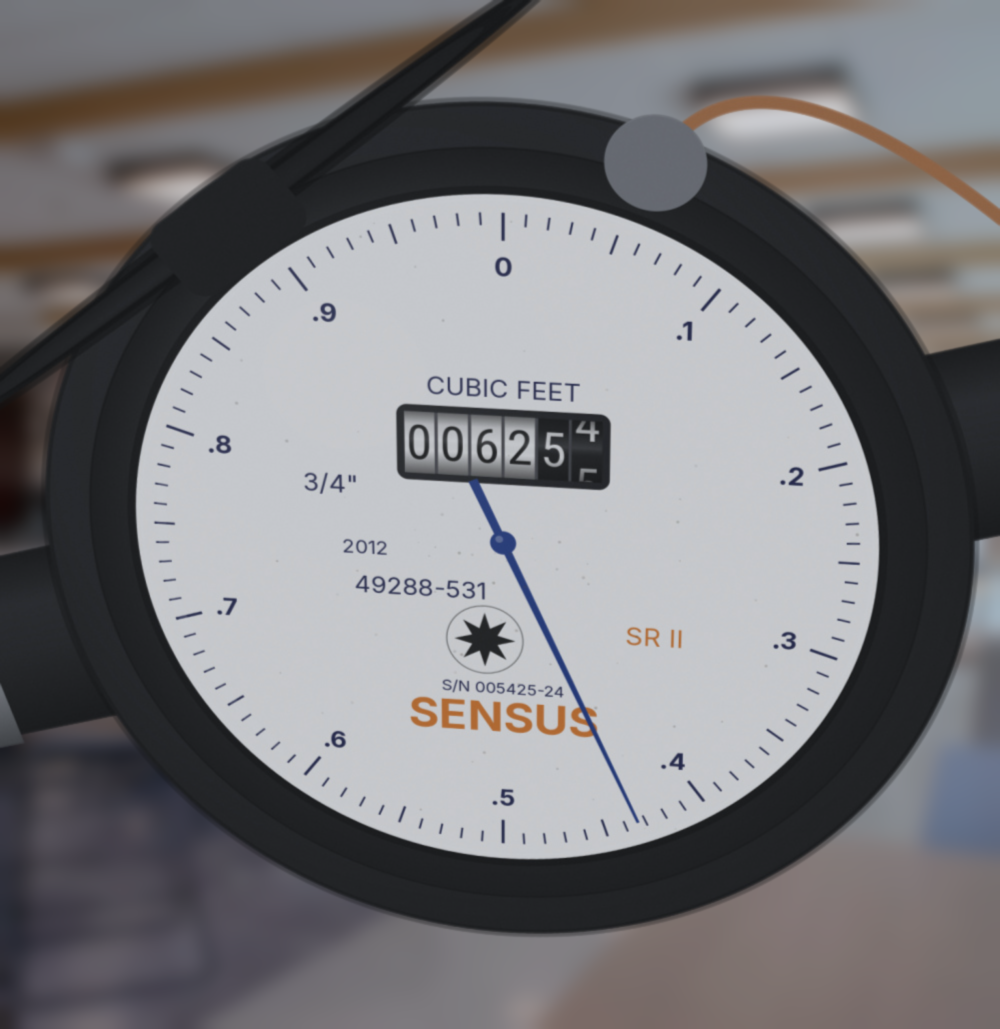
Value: 6254.43
